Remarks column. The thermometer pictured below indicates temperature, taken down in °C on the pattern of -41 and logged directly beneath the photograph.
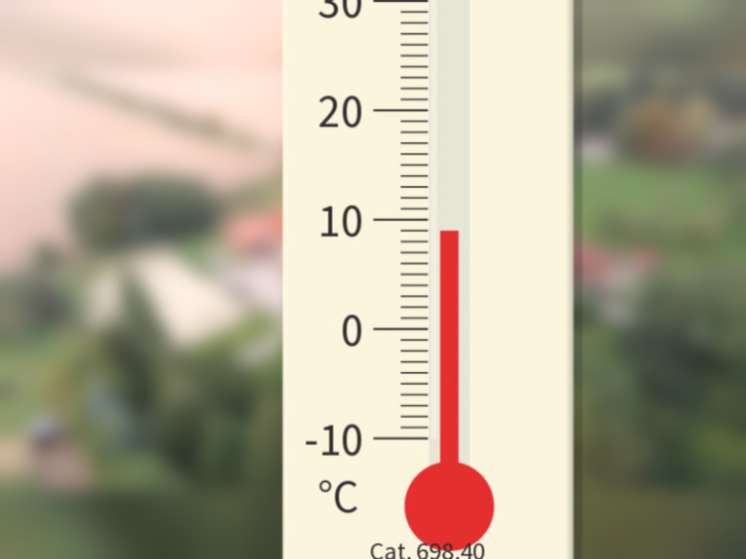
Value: 9
